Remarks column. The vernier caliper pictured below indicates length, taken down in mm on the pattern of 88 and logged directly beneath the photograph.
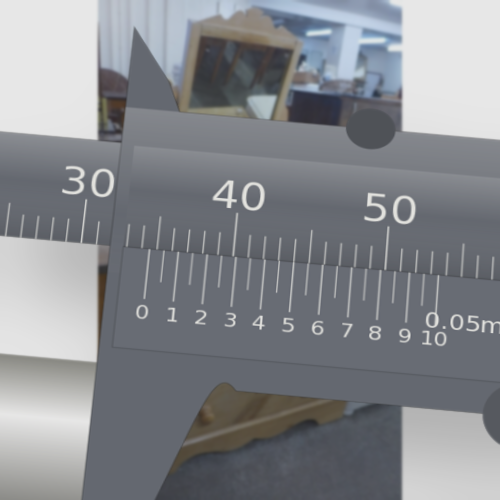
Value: 34.5
